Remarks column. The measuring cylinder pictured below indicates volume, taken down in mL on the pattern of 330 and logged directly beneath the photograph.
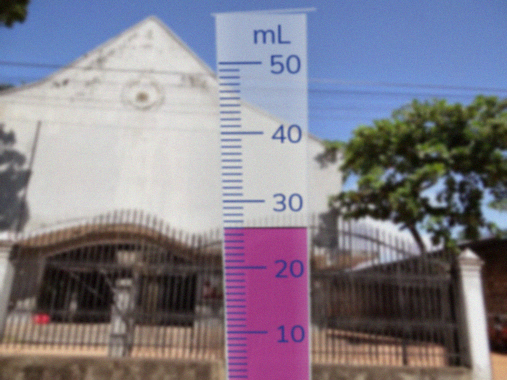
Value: 26
